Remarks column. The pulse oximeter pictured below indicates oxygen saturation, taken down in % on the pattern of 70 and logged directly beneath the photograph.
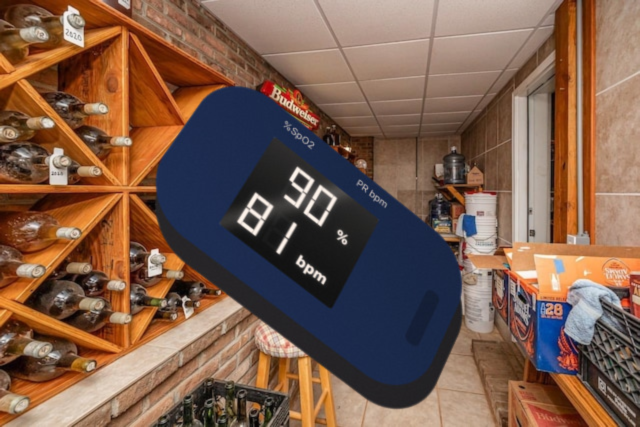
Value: 90
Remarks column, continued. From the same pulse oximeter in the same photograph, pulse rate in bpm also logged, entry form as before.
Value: 81
